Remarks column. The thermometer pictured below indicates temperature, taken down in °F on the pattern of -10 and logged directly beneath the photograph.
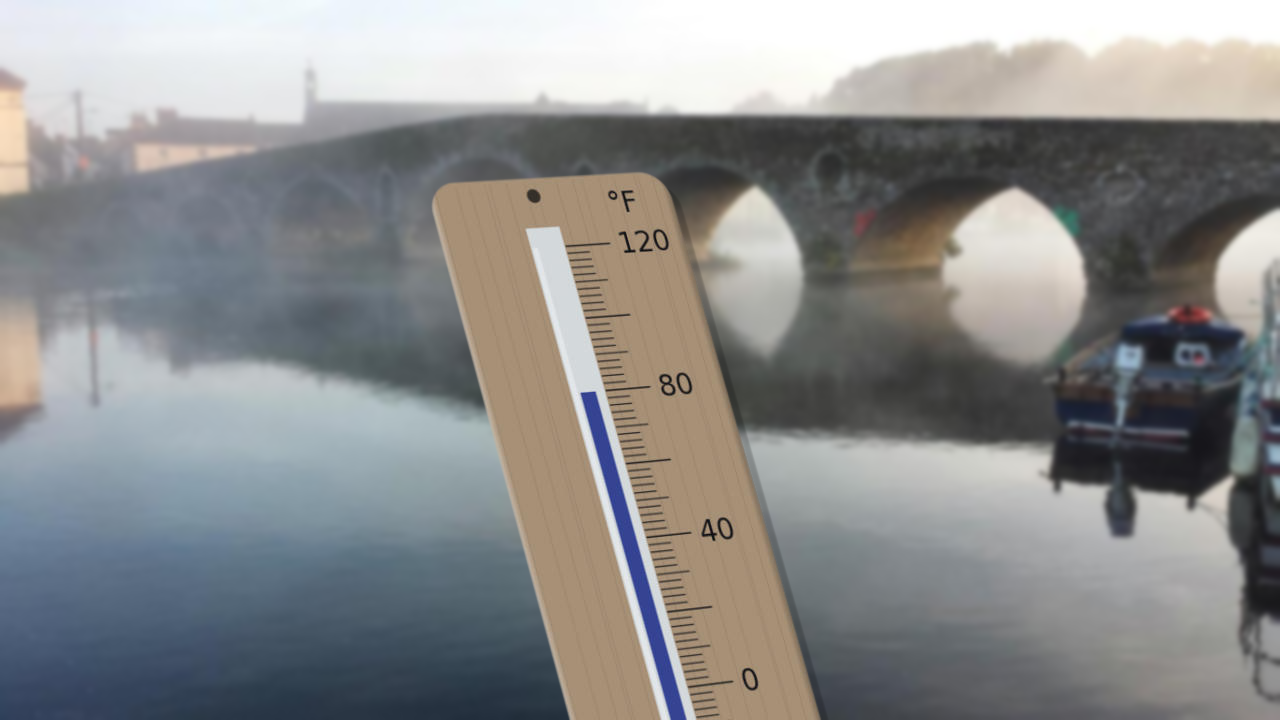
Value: 80
